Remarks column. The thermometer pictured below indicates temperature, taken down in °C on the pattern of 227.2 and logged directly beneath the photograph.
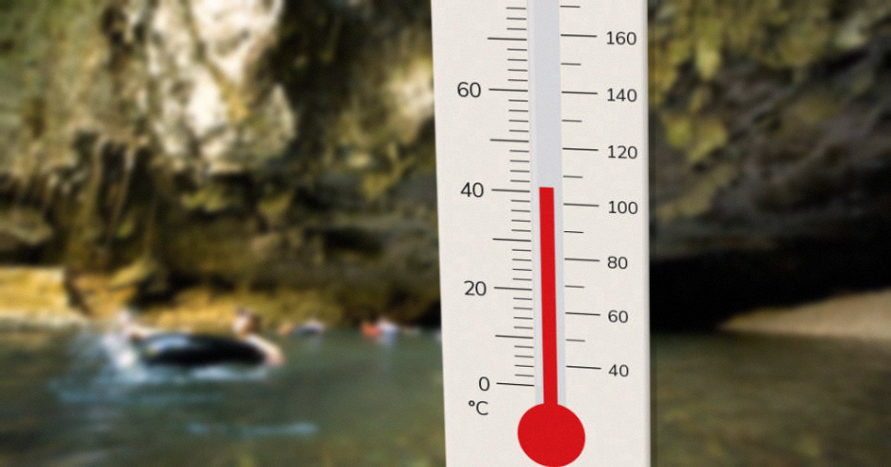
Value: 41
